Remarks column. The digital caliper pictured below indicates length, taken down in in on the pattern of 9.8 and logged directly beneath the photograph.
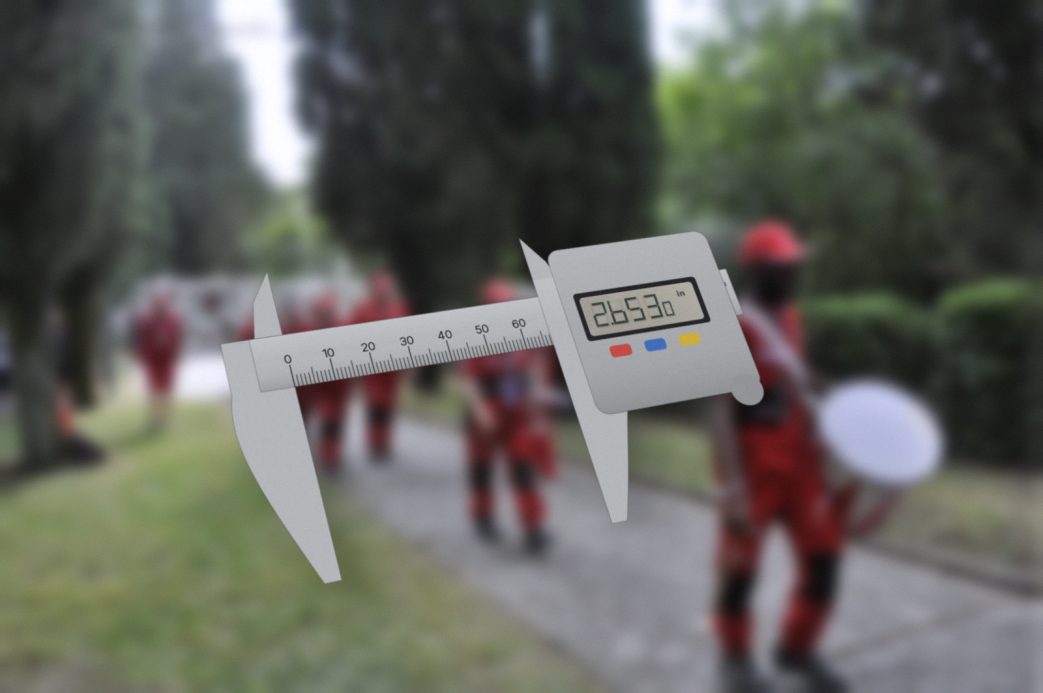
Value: 2.6530
